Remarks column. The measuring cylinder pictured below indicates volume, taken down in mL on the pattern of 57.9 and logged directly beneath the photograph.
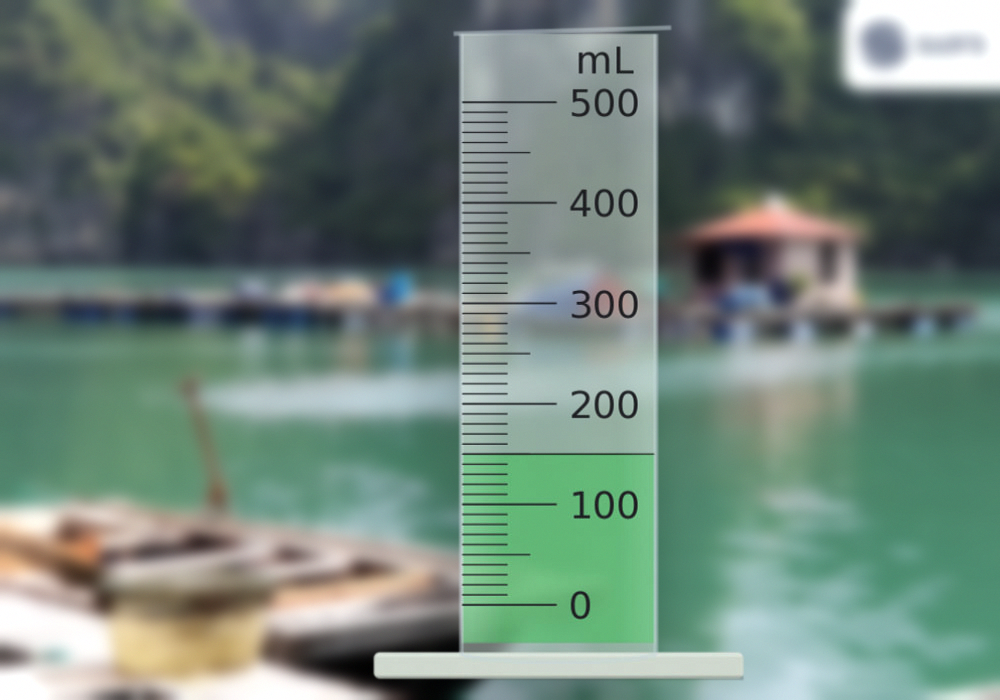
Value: 150
